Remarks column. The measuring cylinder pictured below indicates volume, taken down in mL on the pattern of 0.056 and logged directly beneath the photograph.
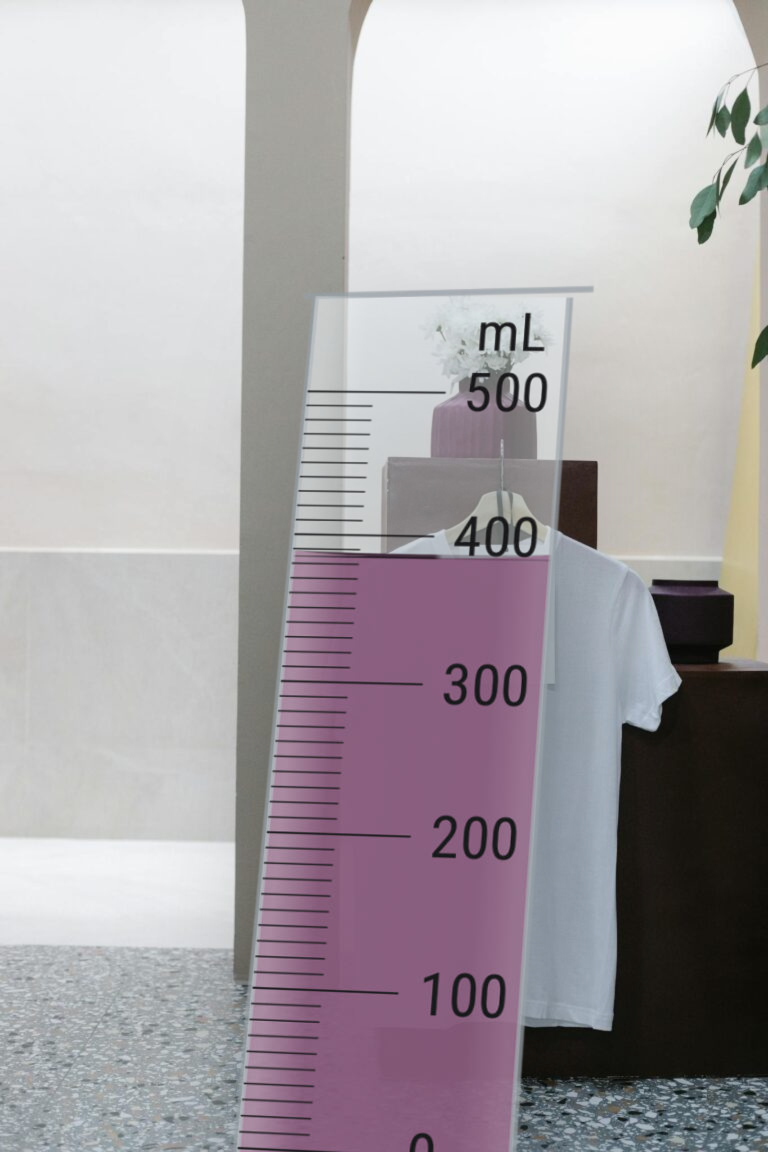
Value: 385
